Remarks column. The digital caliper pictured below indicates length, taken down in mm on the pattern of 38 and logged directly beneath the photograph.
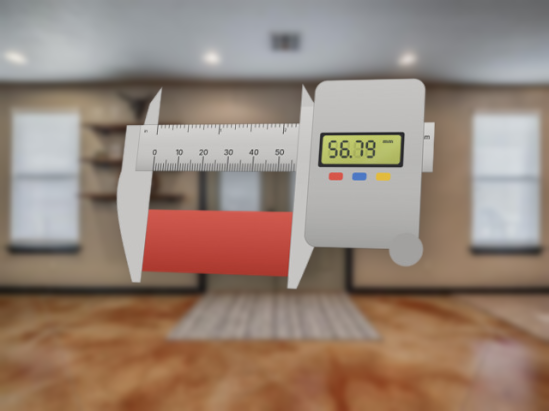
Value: 56.79
